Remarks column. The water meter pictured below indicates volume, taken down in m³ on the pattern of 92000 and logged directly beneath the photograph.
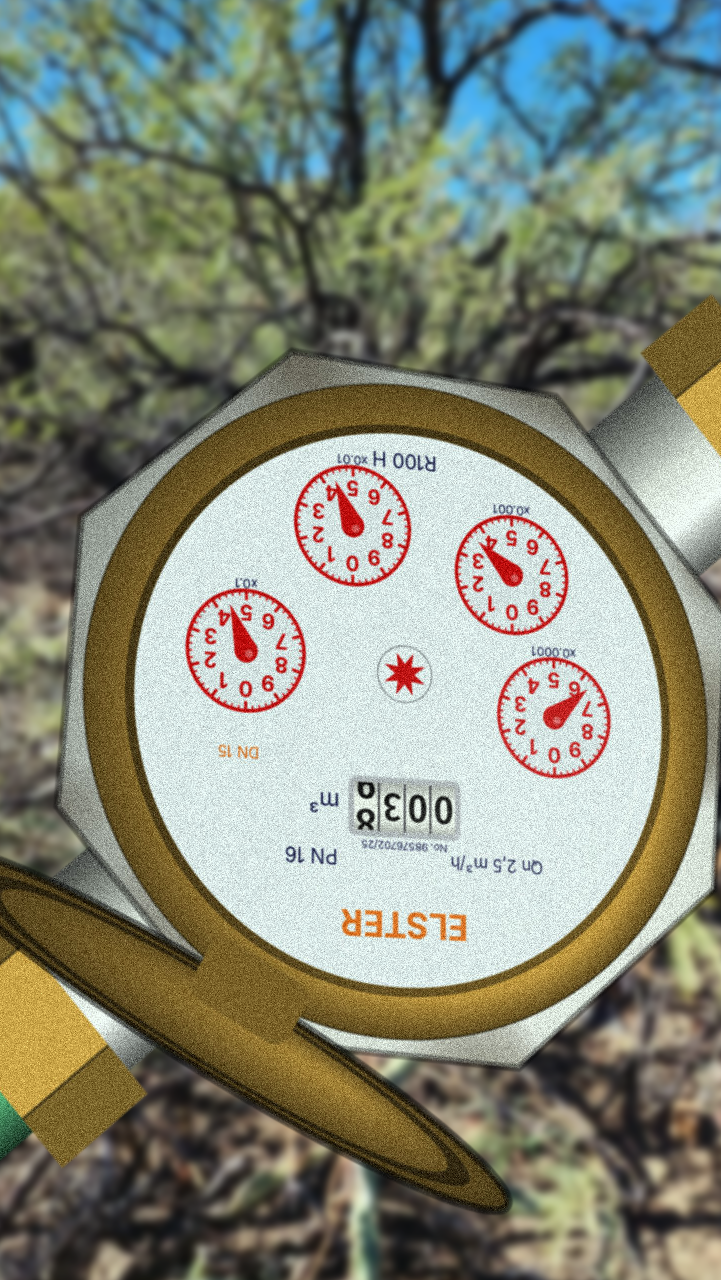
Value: 38.4436
